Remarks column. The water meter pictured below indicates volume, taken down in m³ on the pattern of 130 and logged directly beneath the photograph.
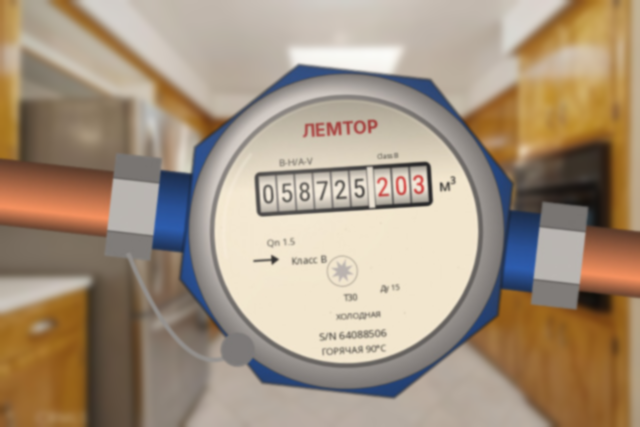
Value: 58725.203
